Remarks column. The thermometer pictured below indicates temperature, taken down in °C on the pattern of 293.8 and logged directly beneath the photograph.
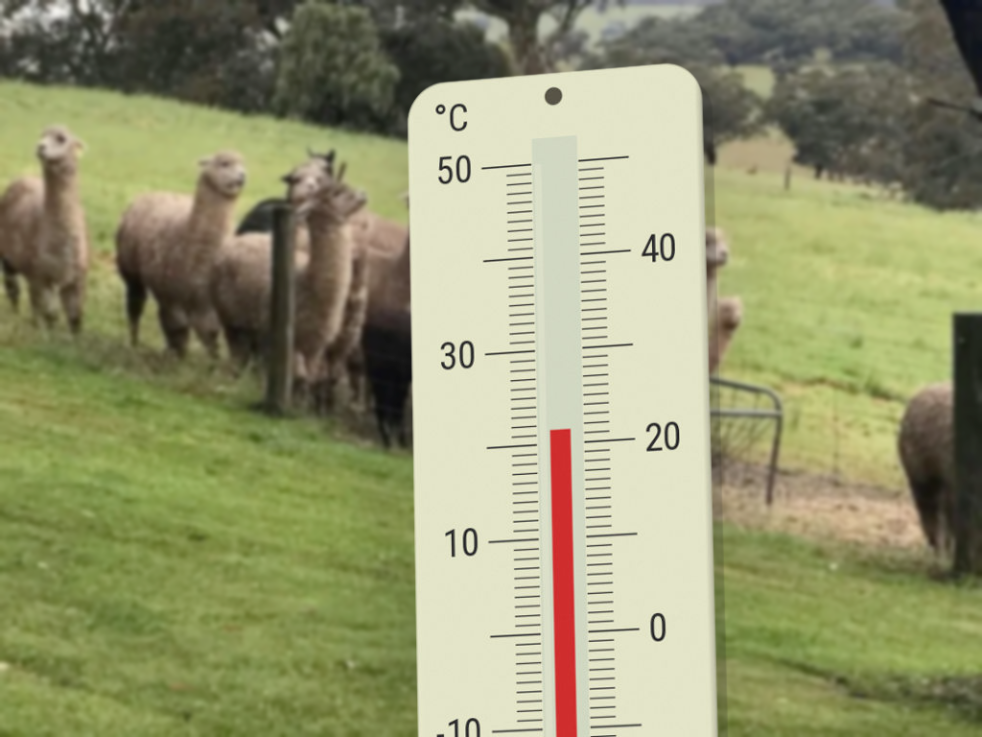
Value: 21.5
